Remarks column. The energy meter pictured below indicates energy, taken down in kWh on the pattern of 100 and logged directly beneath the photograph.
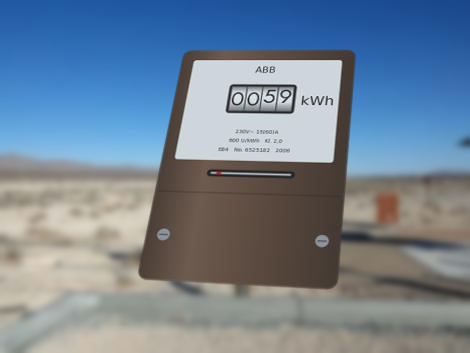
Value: 59
